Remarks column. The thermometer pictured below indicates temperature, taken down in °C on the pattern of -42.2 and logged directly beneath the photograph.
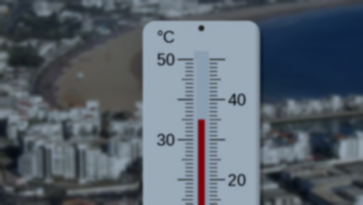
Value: 35
